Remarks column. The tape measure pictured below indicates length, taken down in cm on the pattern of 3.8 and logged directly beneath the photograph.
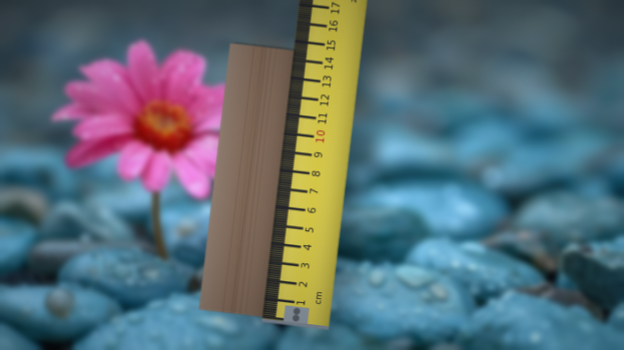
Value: 14.5
